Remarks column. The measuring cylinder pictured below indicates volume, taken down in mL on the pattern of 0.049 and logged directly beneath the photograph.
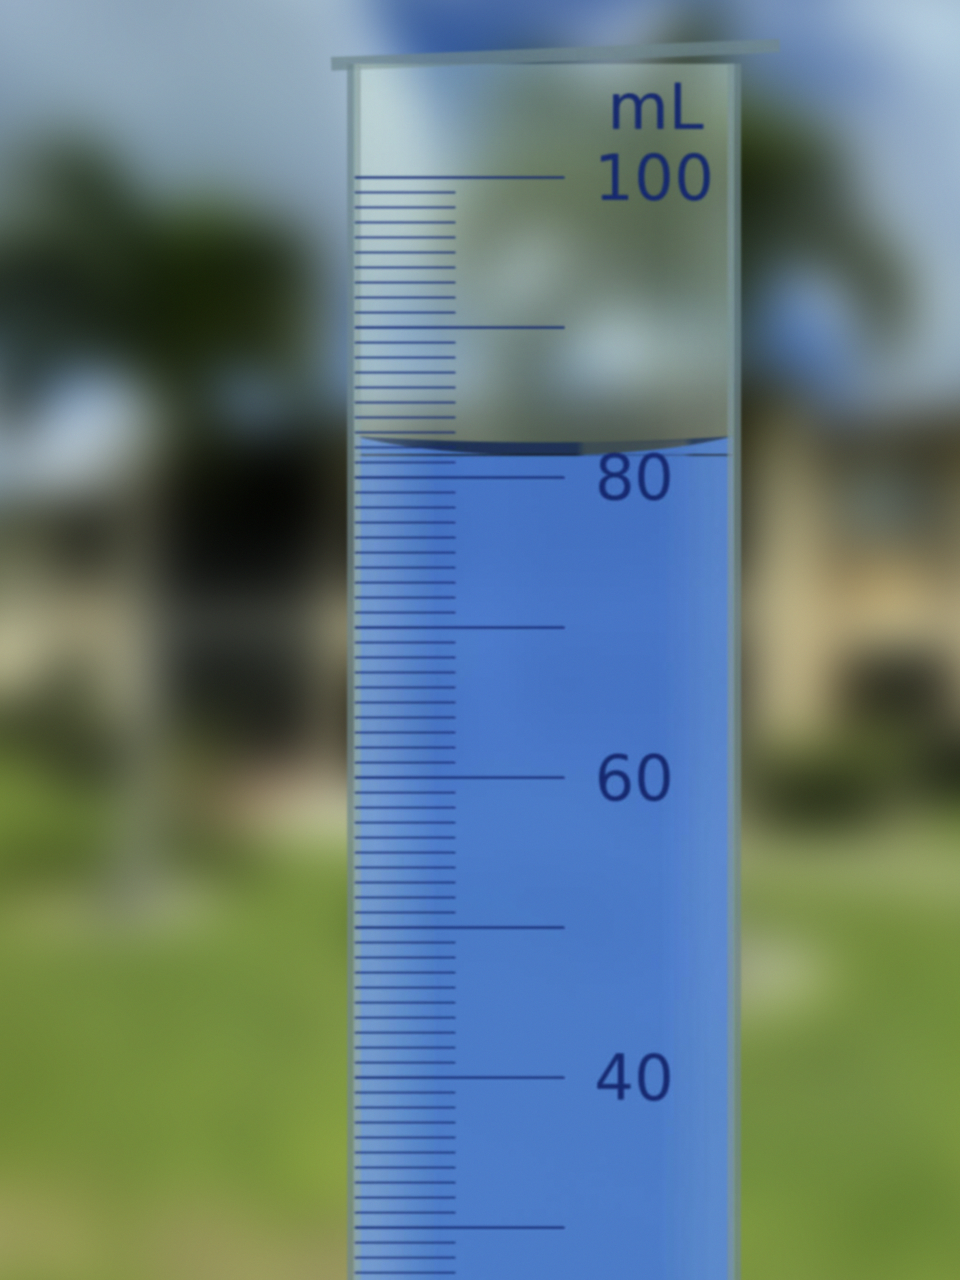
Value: 81.5
